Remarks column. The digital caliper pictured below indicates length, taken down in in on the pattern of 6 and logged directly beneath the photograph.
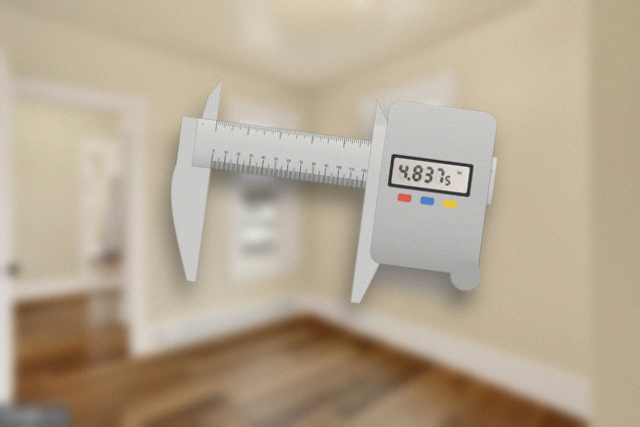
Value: 4.8375
